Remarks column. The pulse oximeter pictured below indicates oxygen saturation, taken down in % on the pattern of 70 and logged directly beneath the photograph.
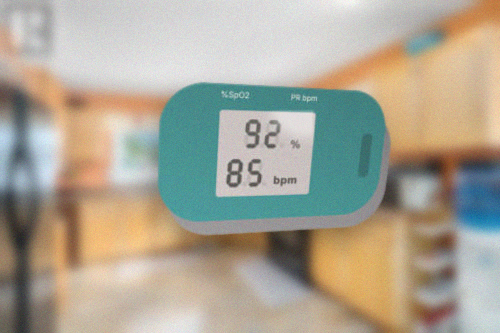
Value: 92
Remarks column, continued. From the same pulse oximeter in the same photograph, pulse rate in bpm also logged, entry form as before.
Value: 85
